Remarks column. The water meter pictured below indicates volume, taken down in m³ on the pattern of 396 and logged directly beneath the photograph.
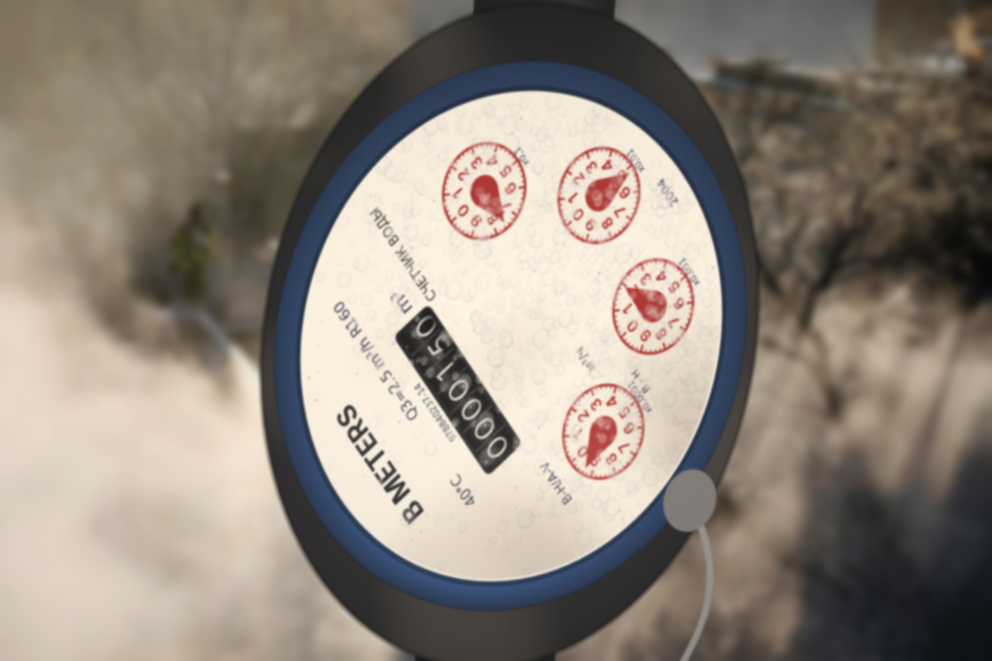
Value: 149.7519
